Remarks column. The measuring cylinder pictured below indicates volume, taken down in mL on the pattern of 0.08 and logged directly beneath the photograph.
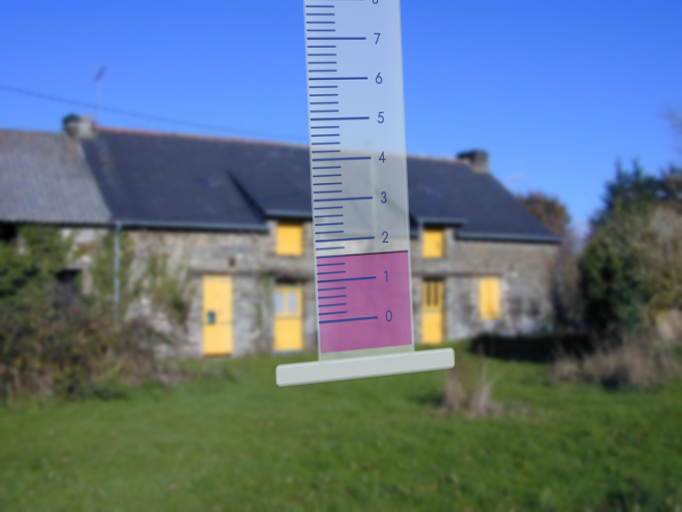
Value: 1.6
